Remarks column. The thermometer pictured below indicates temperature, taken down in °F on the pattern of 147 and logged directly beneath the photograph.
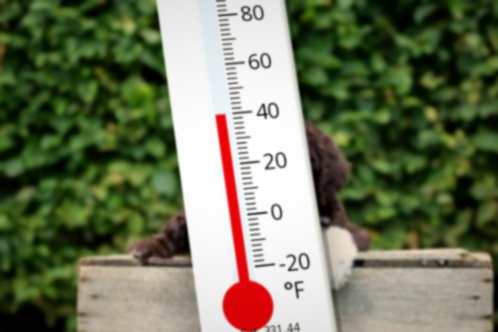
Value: 40
